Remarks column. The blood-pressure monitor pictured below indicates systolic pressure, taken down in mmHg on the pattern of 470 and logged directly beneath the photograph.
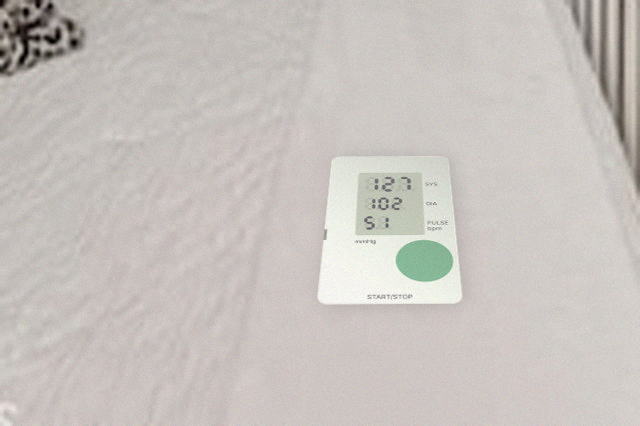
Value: 127
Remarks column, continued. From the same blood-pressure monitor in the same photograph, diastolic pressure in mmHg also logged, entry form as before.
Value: 102
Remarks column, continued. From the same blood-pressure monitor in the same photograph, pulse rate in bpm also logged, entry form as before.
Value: 51
